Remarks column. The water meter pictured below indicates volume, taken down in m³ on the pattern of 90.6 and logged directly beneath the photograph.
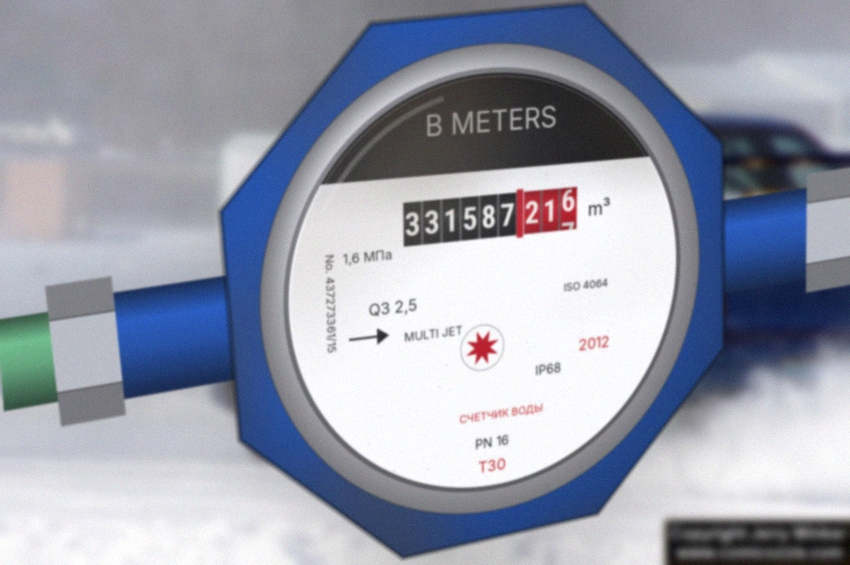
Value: 331587.216
